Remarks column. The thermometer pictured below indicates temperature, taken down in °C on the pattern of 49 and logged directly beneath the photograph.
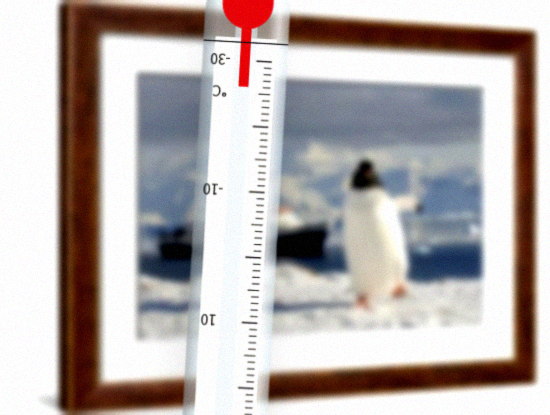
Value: -26
